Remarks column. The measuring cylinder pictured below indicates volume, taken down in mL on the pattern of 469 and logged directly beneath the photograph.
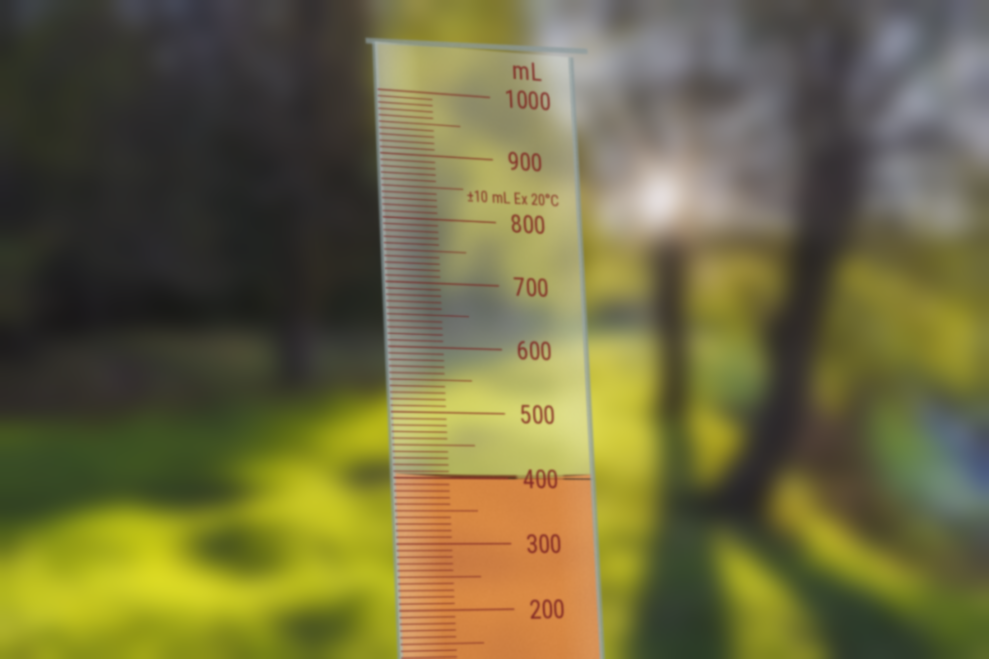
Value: 400
